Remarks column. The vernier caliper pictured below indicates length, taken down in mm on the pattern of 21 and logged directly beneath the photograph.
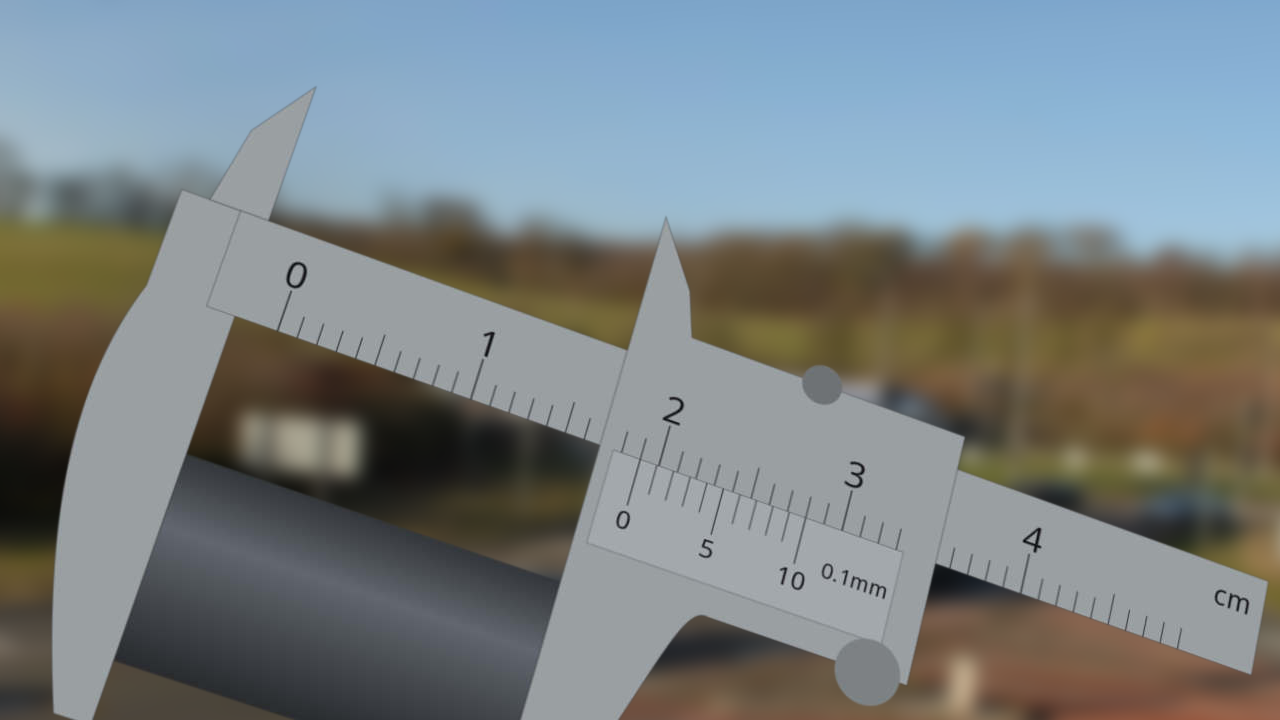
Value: 19.0
